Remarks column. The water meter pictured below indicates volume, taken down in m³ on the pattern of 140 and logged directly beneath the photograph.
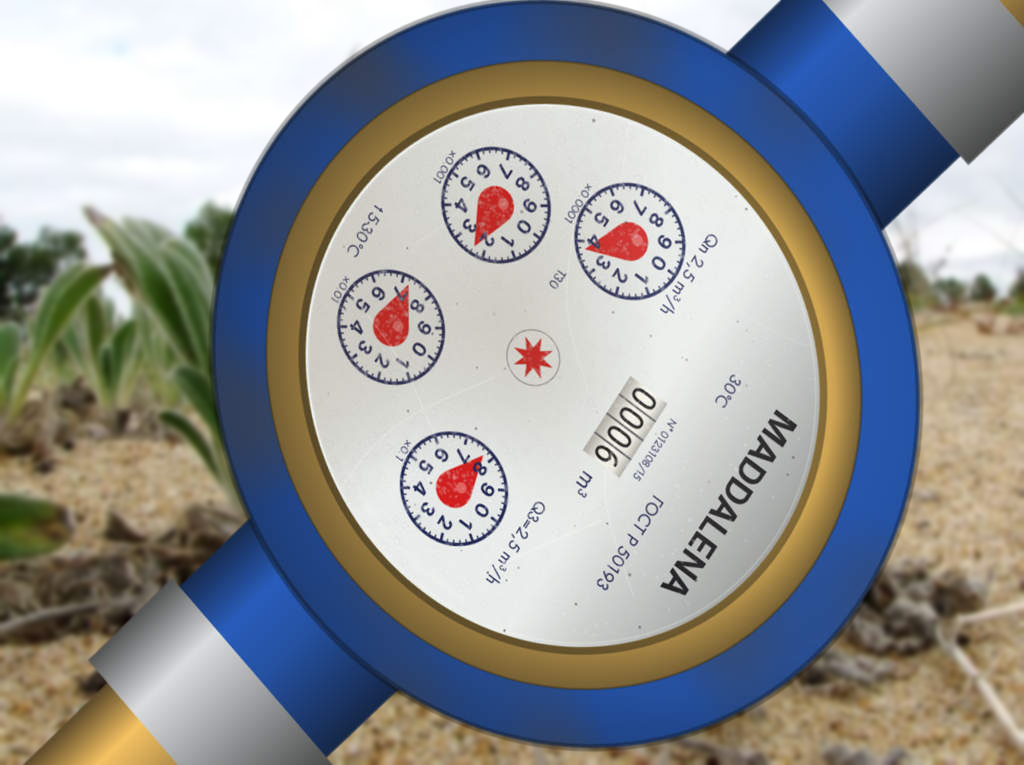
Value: 6.7723
